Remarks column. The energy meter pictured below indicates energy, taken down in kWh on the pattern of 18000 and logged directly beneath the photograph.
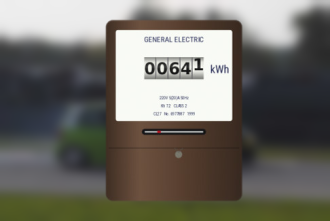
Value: 641
